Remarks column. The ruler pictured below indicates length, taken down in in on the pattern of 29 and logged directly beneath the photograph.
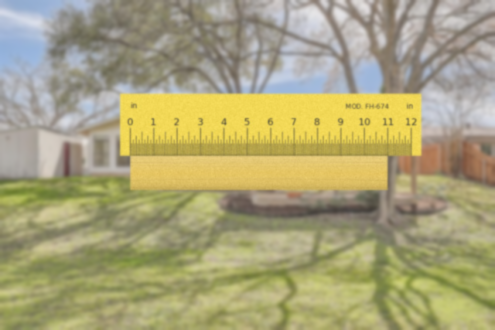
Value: 11
